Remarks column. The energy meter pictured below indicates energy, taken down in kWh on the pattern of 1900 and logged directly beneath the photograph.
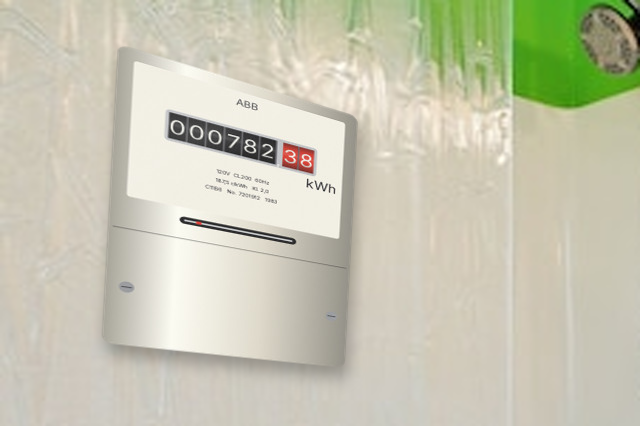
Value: 782.38
